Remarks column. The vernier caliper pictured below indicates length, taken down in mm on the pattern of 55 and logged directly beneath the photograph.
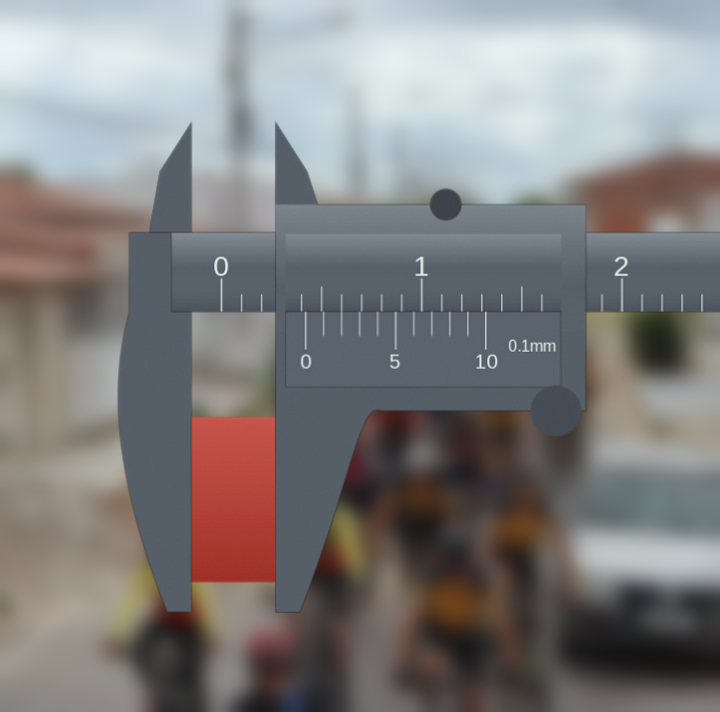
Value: 4.2
